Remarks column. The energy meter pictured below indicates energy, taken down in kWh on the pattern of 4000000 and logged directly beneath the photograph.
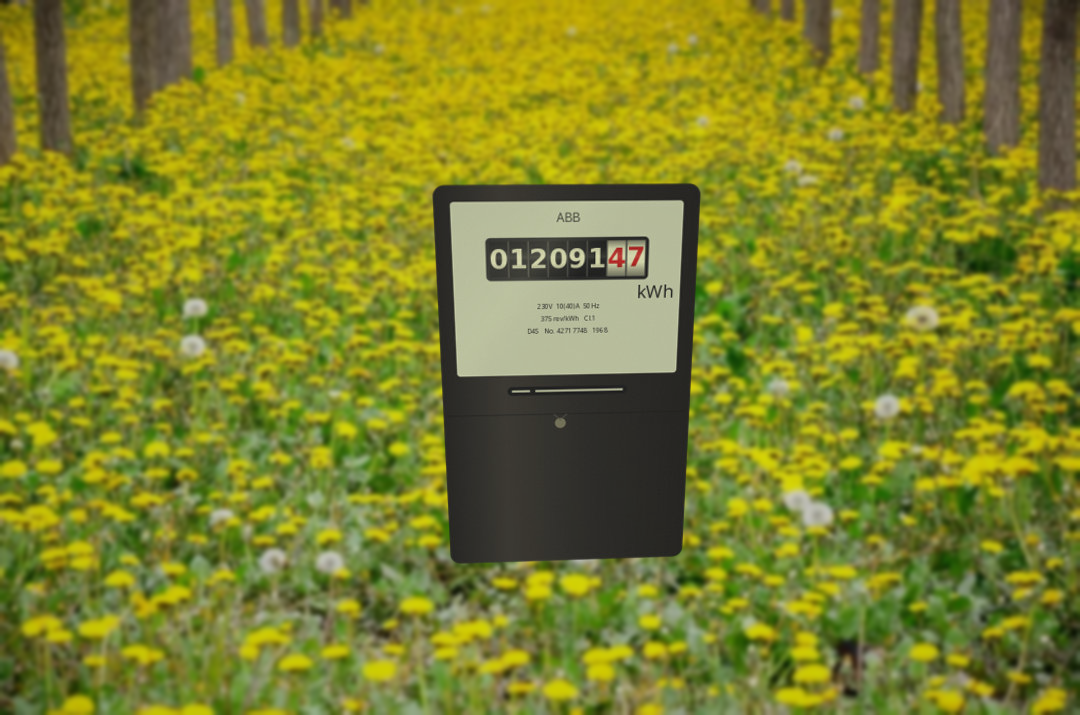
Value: 12091.47
